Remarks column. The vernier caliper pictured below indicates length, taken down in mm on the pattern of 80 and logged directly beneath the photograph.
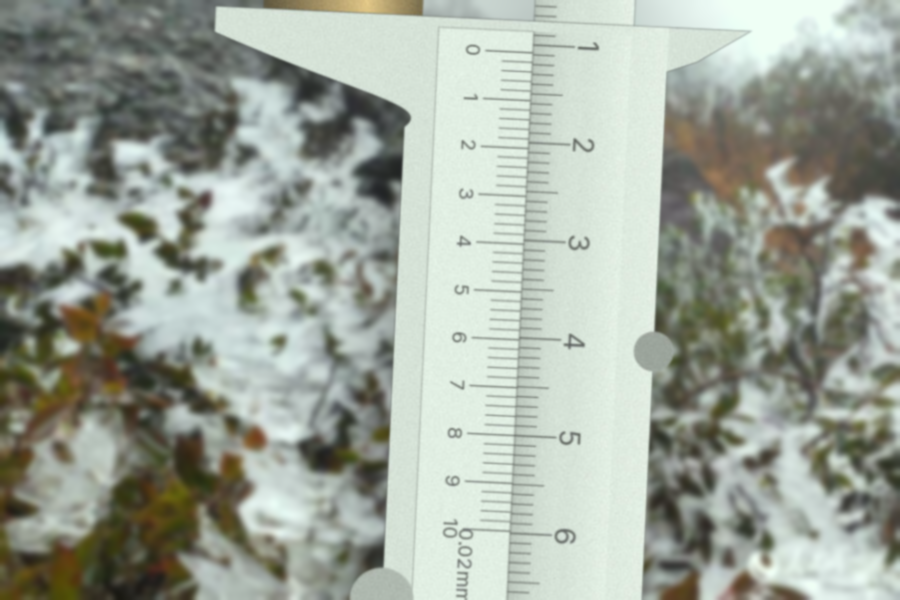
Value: 10.8
